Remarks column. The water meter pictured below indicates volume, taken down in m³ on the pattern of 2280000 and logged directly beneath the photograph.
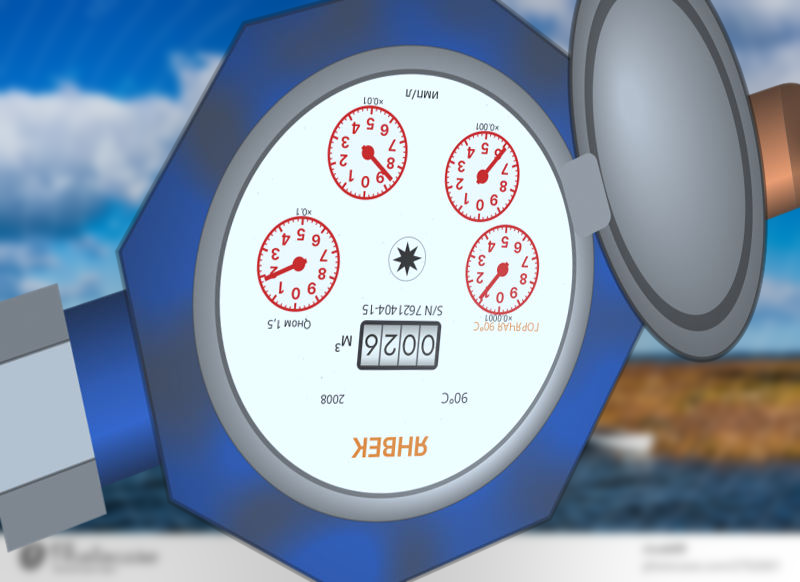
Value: 26.1861
